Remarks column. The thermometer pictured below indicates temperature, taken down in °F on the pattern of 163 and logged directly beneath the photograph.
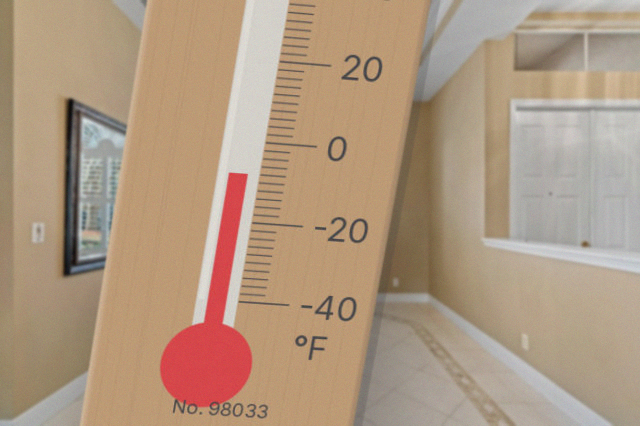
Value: -8
